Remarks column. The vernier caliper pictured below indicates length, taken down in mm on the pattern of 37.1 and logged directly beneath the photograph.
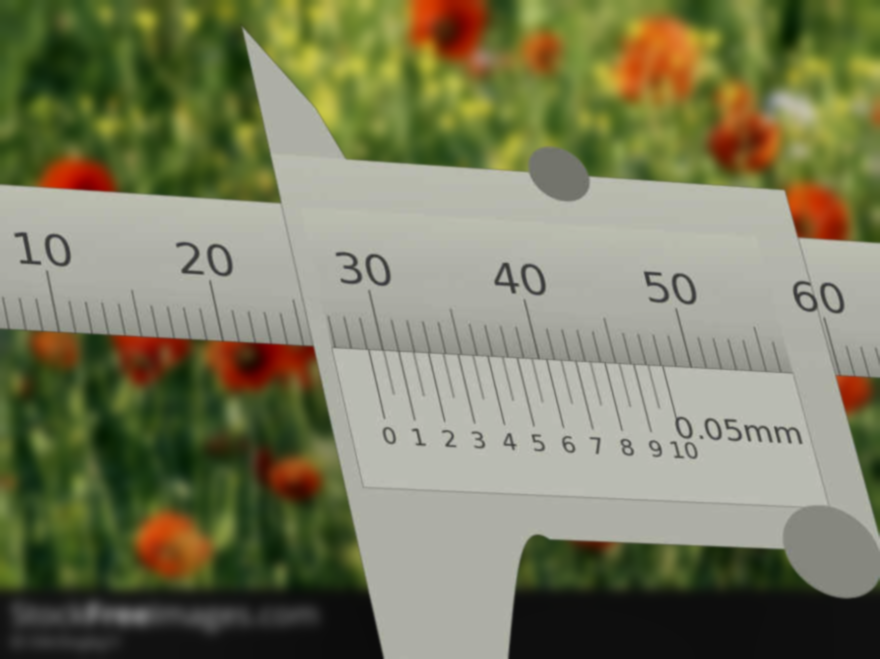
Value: 29.1
